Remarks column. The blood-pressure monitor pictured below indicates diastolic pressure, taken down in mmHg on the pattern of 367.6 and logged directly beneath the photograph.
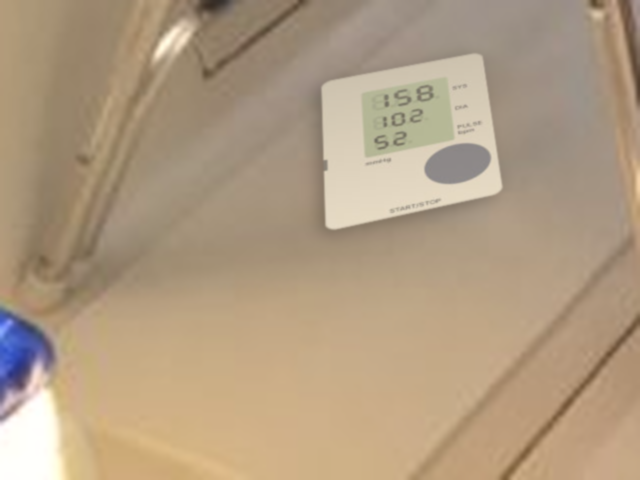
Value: 102
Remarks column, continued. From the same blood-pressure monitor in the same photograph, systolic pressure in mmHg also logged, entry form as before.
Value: 158
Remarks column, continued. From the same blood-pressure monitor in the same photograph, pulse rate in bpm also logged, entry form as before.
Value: 52
